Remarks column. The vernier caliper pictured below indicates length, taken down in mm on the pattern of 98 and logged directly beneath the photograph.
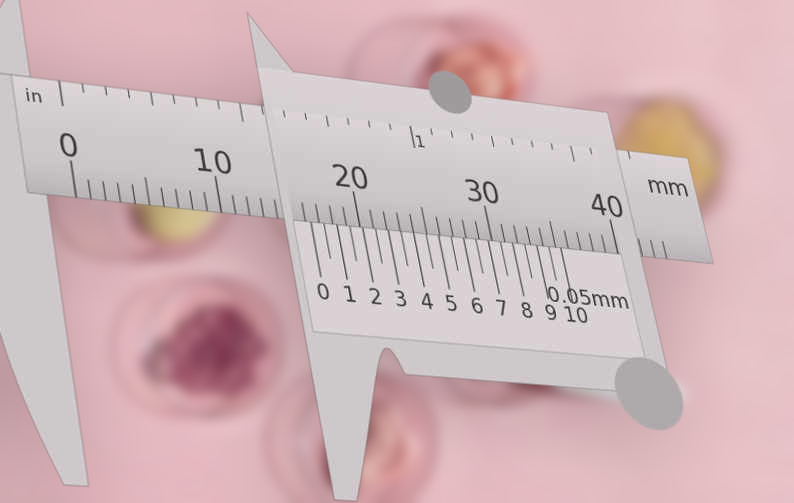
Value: 16.4
